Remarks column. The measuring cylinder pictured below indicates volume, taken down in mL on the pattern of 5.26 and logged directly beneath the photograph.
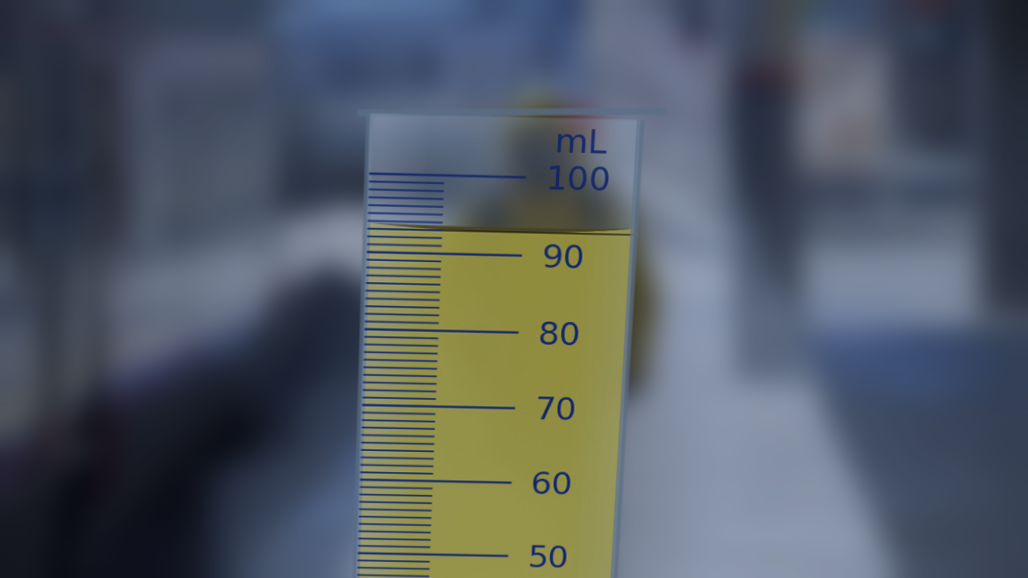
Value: 93
